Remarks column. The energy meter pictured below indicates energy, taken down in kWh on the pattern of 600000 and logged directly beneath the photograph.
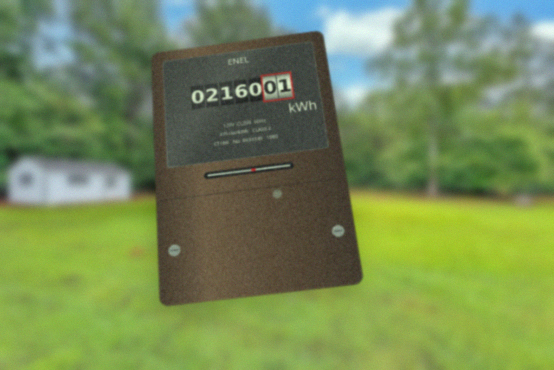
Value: 2160.01
